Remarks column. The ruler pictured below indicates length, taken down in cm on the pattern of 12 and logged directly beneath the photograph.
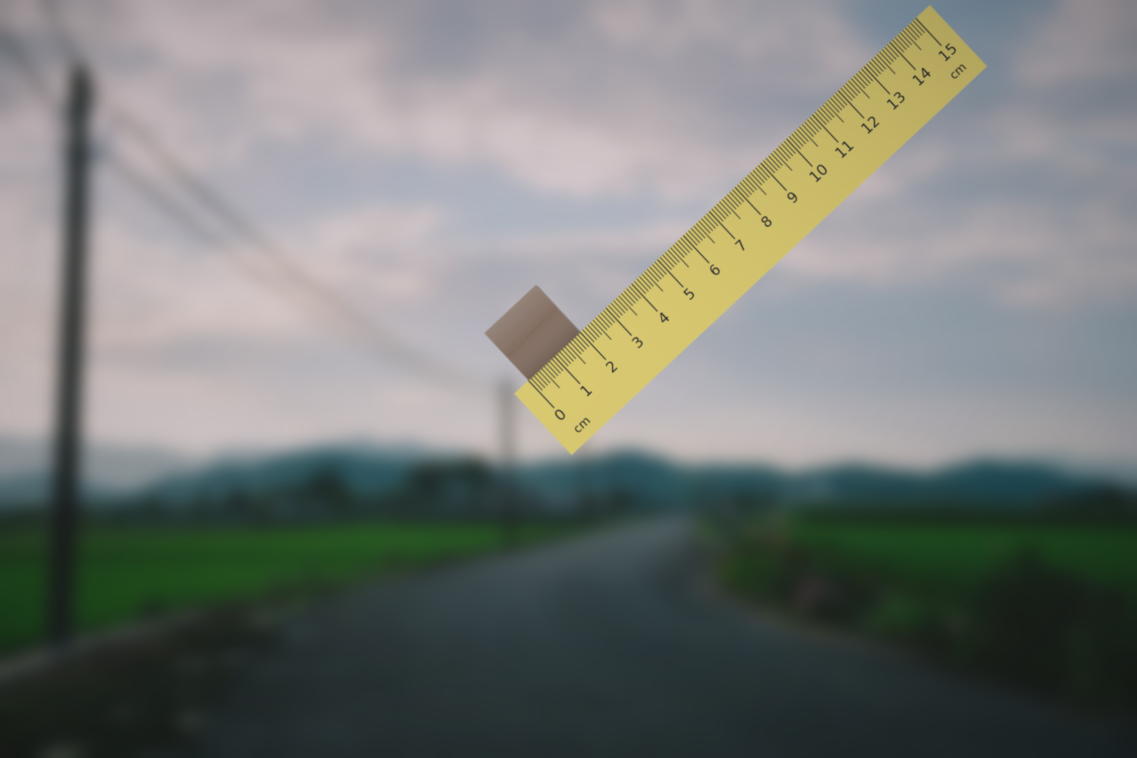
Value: 2
